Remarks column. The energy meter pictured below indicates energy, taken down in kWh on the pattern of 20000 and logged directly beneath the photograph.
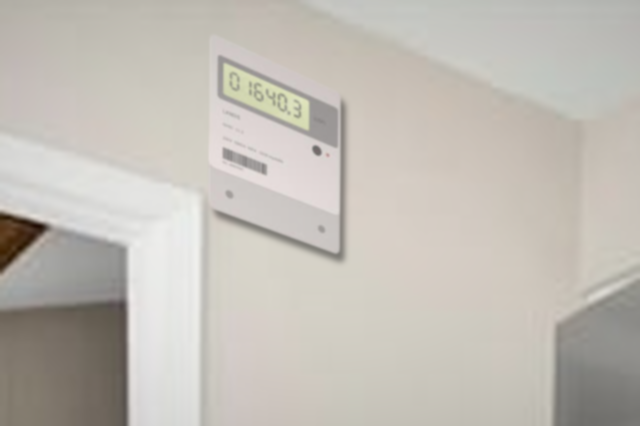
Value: 1640.3
